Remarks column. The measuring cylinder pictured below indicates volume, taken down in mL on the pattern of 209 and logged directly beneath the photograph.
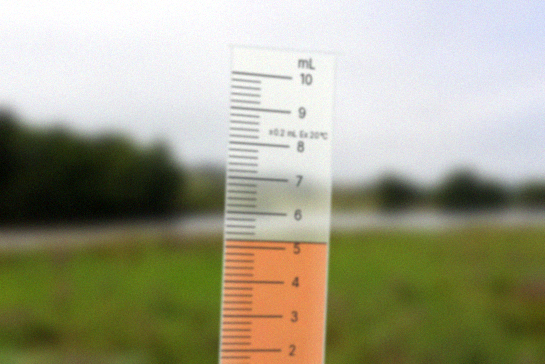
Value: 5.2
